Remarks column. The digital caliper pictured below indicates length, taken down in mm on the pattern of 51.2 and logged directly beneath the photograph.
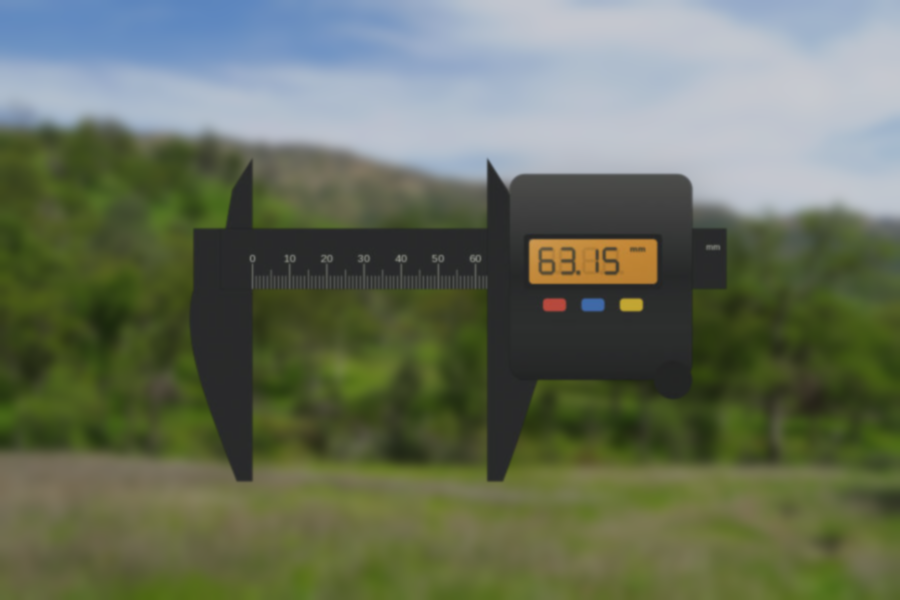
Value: 63.15
